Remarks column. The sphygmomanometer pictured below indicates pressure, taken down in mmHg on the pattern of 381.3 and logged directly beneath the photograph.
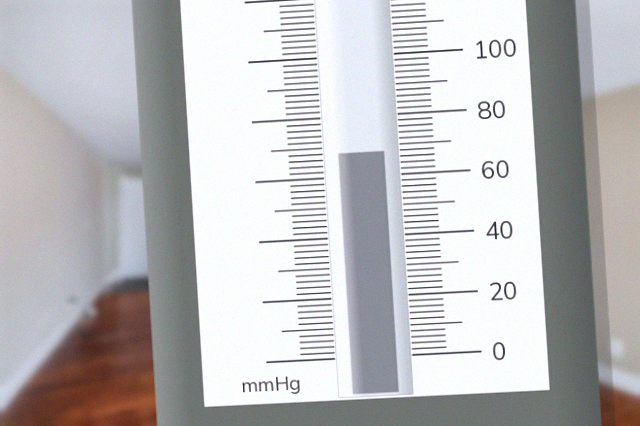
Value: 68
